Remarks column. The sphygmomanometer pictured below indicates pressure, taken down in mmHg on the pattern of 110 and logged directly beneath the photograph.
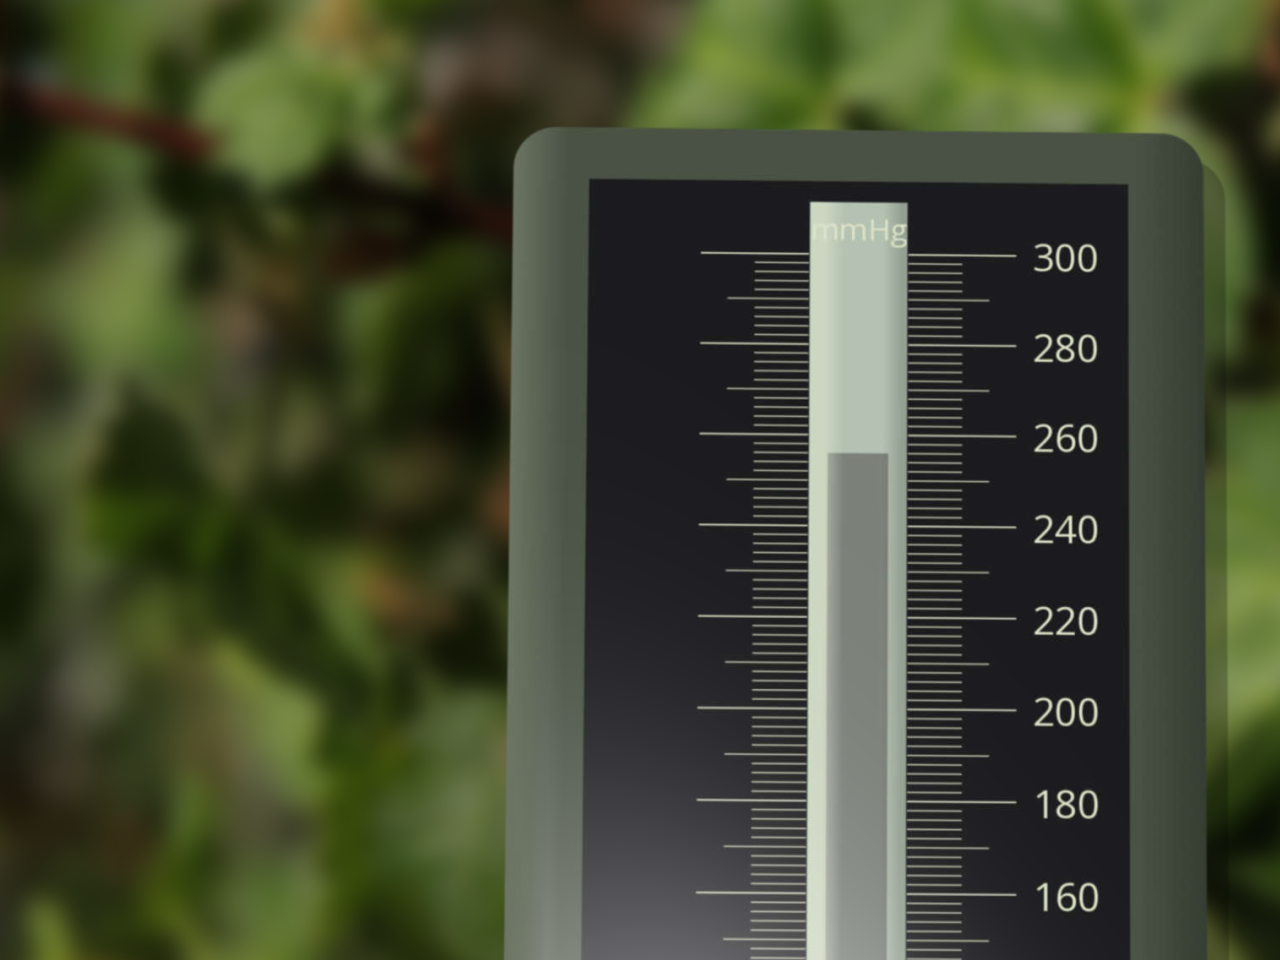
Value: 256
